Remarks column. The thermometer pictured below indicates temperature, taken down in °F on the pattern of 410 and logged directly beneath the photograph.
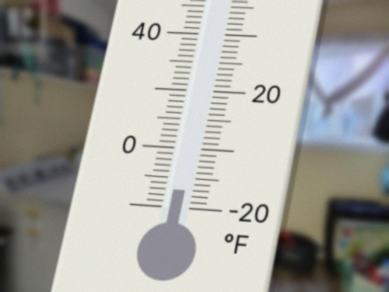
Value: -14
